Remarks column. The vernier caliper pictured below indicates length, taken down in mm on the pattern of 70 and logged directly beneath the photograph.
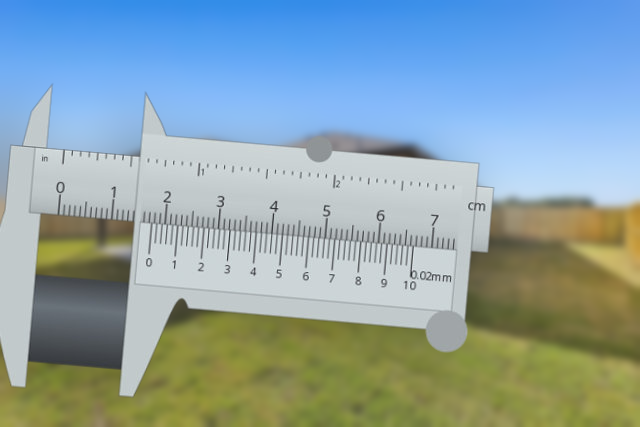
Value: 17.5
